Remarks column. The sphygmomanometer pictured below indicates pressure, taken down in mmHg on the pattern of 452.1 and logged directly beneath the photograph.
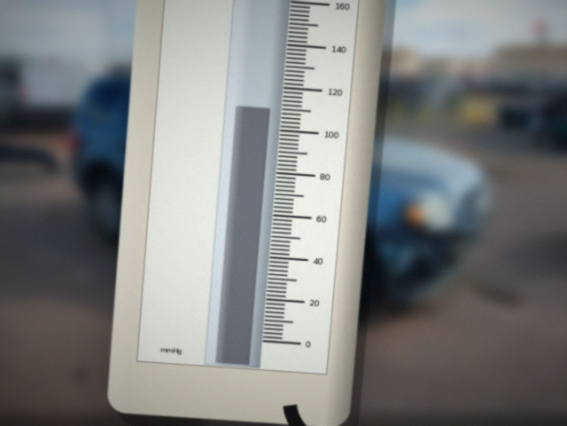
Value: 110
